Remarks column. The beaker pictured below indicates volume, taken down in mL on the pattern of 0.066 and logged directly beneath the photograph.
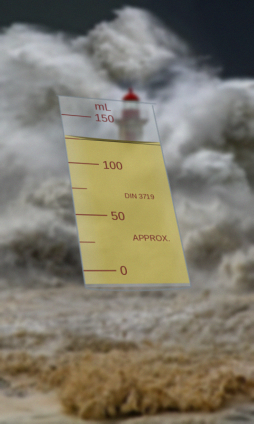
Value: 125
